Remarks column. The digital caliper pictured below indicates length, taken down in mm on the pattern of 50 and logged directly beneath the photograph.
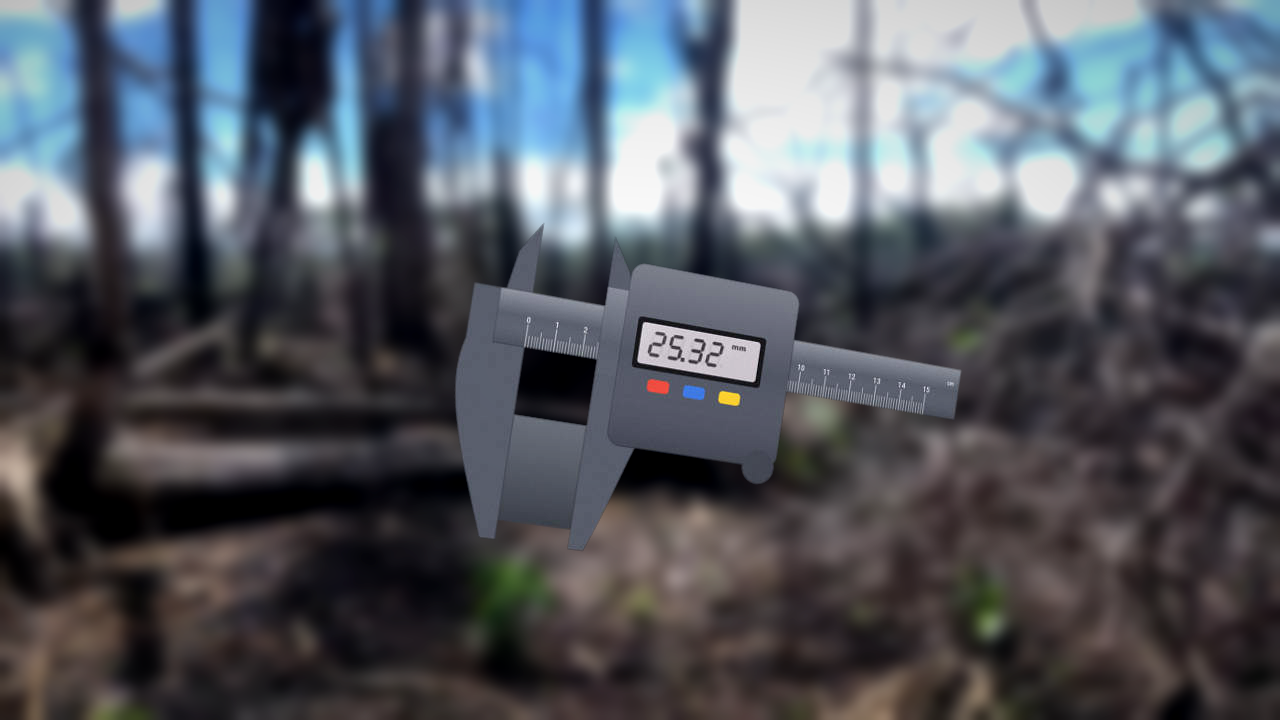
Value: 25.32
